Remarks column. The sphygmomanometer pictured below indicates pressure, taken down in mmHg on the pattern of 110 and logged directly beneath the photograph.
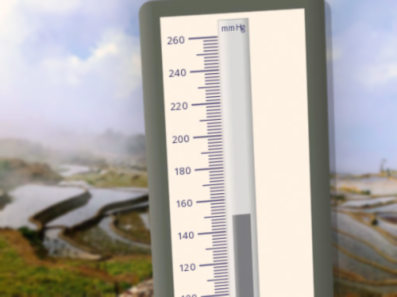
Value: 150
